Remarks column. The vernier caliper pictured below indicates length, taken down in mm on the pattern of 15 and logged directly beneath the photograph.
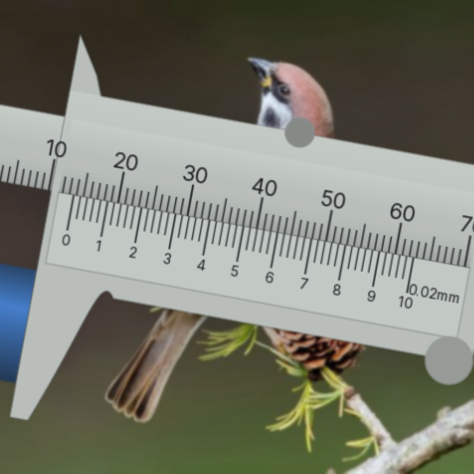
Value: 13.6
